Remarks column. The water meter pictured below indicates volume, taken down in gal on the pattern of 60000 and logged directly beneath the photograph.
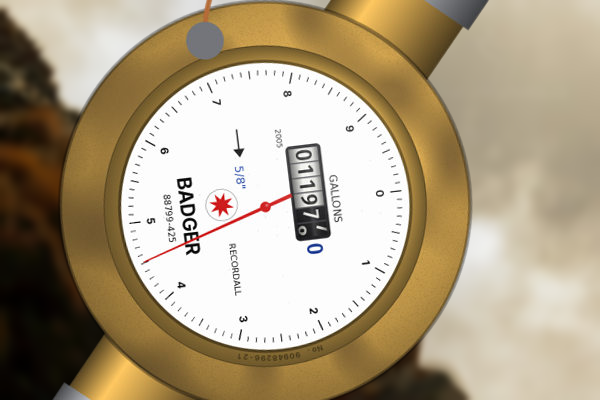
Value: 119774.5
